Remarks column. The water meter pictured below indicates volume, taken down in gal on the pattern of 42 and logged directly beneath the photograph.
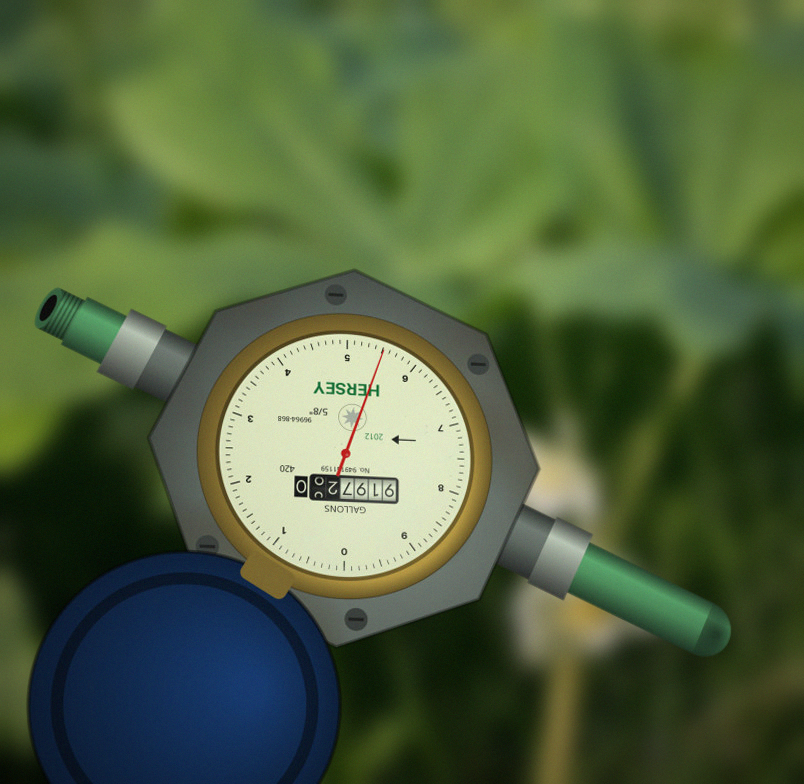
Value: 9197285.5
